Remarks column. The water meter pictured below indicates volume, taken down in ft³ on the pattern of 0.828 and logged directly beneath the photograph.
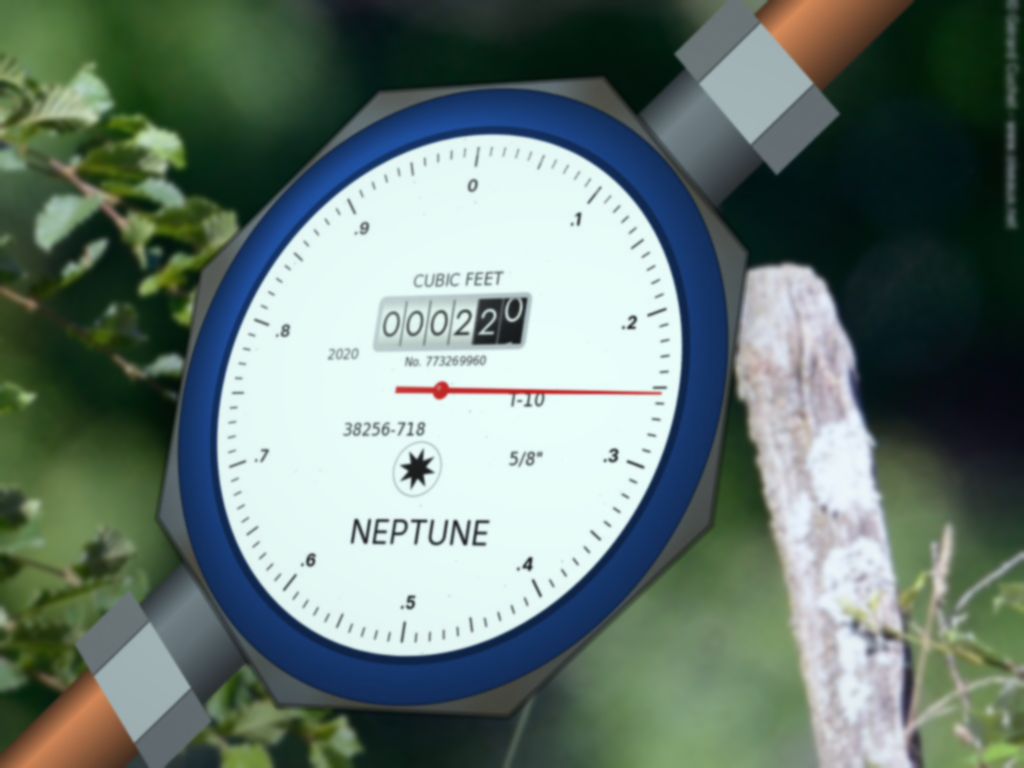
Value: 220.25
